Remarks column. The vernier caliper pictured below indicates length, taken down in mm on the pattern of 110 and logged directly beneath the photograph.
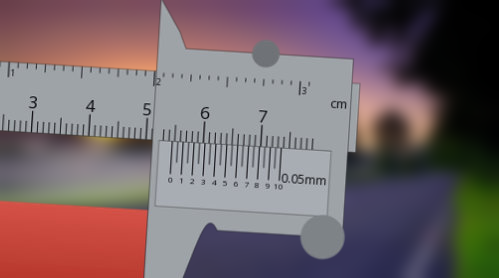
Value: 54.6
